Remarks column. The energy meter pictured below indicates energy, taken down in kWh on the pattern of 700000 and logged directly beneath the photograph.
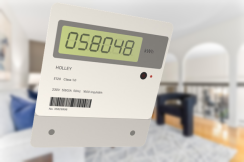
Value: 58048
